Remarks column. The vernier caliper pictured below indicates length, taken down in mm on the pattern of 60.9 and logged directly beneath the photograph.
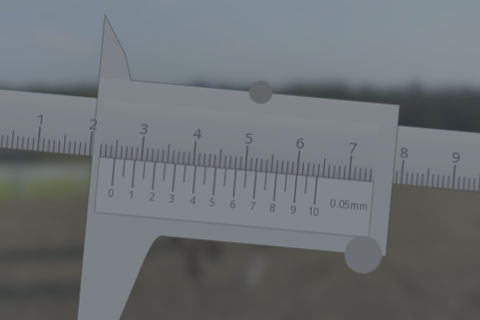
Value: 24.8
